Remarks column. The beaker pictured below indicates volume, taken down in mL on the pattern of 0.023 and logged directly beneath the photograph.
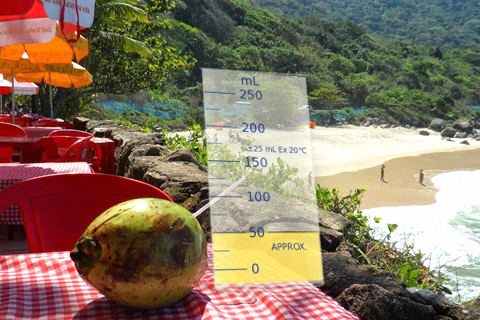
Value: 50
